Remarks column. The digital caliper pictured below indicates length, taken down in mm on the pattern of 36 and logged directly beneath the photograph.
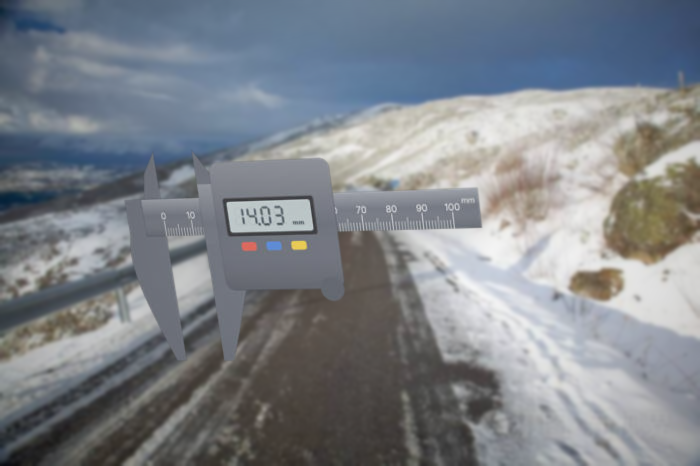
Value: 14.03
